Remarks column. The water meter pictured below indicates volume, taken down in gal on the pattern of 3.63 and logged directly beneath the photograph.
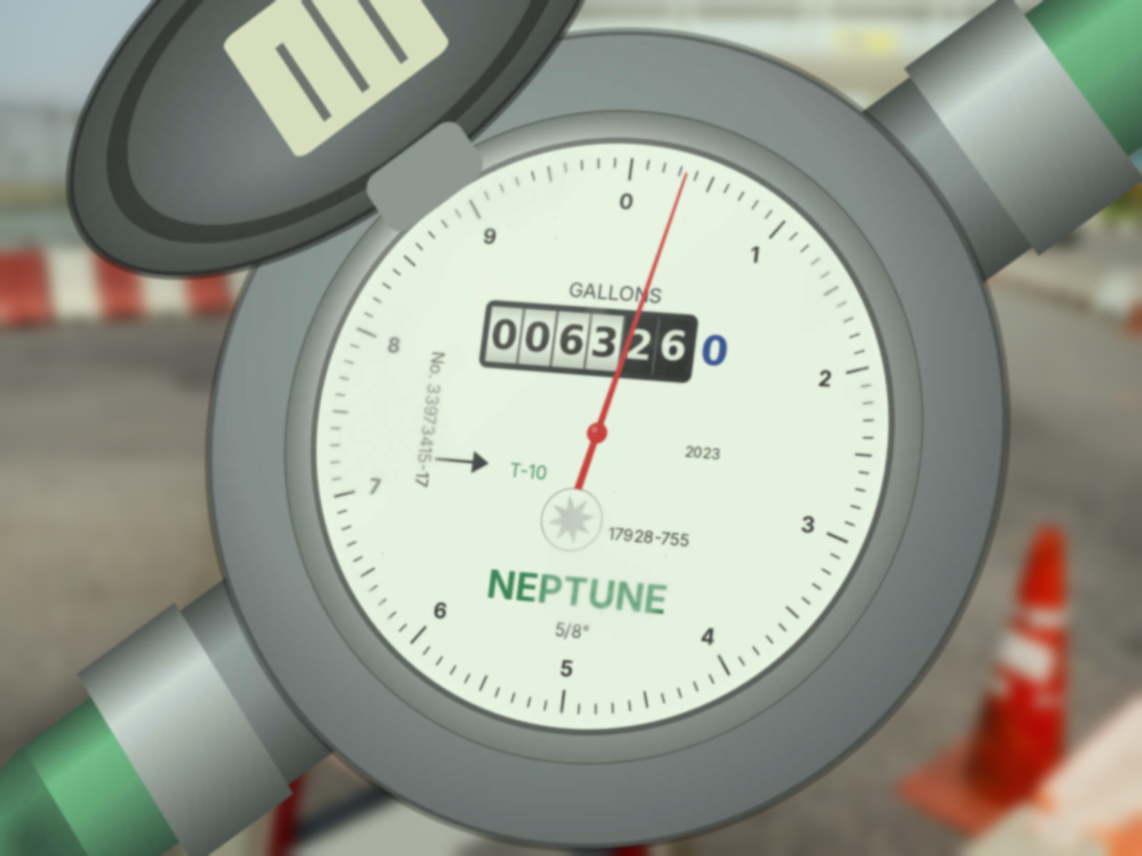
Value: 63260.3
